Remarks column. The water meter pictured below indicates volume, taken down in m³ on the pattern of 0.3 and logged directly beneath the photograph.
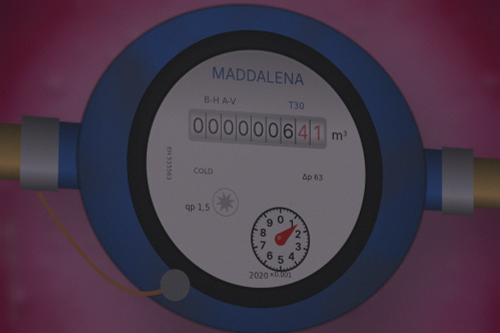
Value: 6.411
